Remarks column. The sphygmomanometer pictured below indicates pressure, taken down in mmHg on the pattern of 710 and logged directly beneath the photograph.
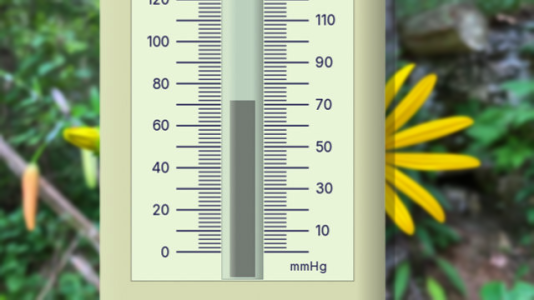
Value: 72
